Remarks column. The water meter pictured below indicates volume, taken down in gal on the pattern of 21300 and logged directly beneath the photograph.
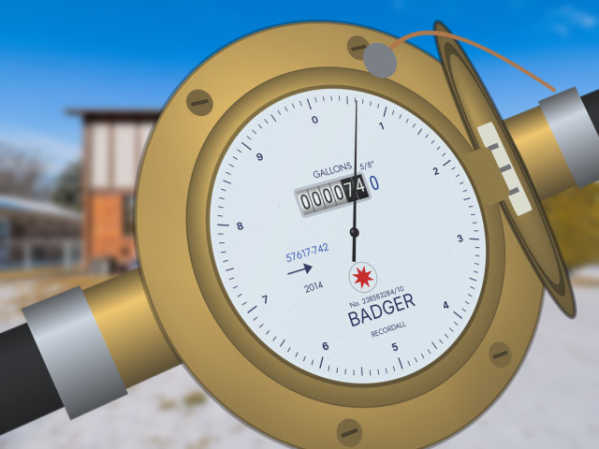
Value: 740.6
